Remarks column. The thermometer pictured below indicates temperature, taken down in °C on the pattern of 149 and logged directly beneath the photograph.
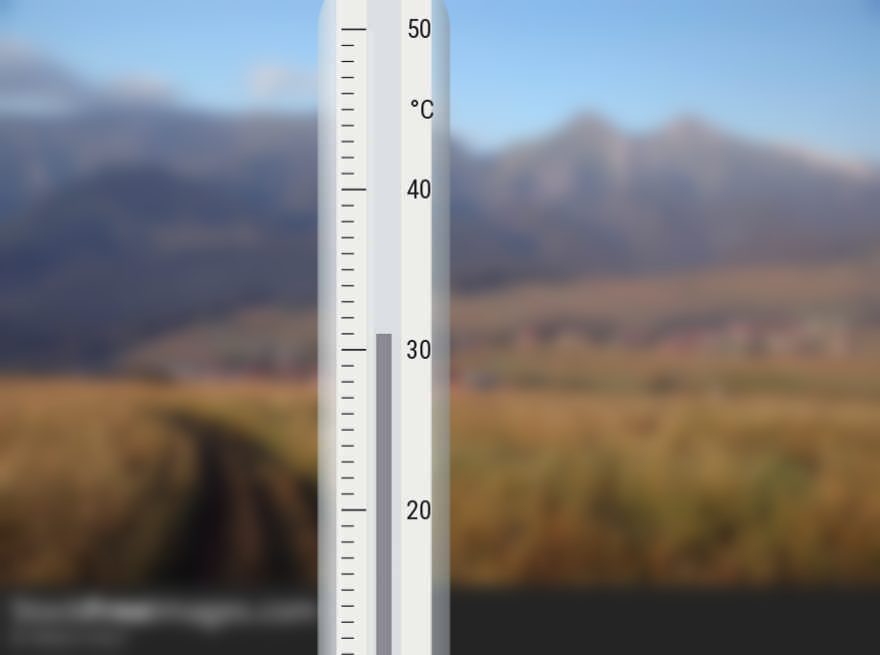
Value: 31
